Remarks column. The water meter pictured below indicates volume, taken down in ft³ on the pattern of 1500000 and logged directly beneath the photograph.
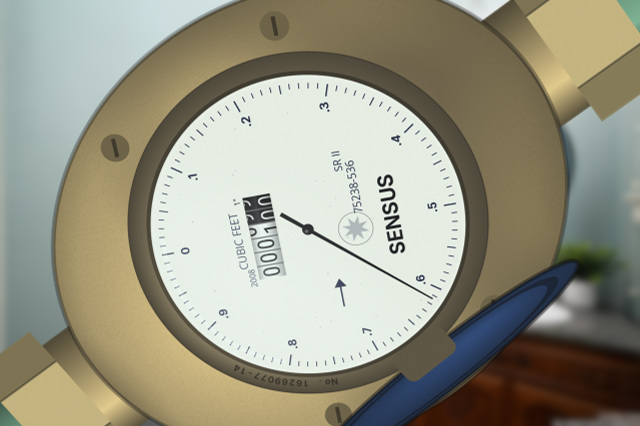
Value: 99.61
